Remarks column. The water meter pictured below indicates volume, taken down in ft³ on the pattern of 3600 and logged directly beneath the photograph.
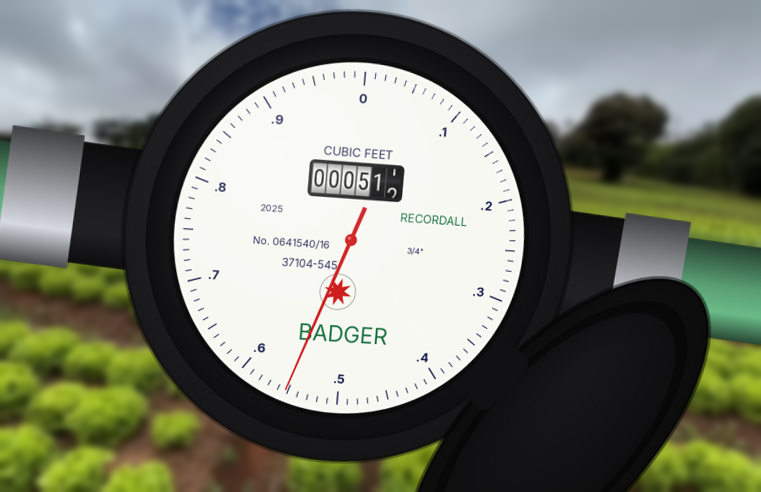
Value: 511.55
